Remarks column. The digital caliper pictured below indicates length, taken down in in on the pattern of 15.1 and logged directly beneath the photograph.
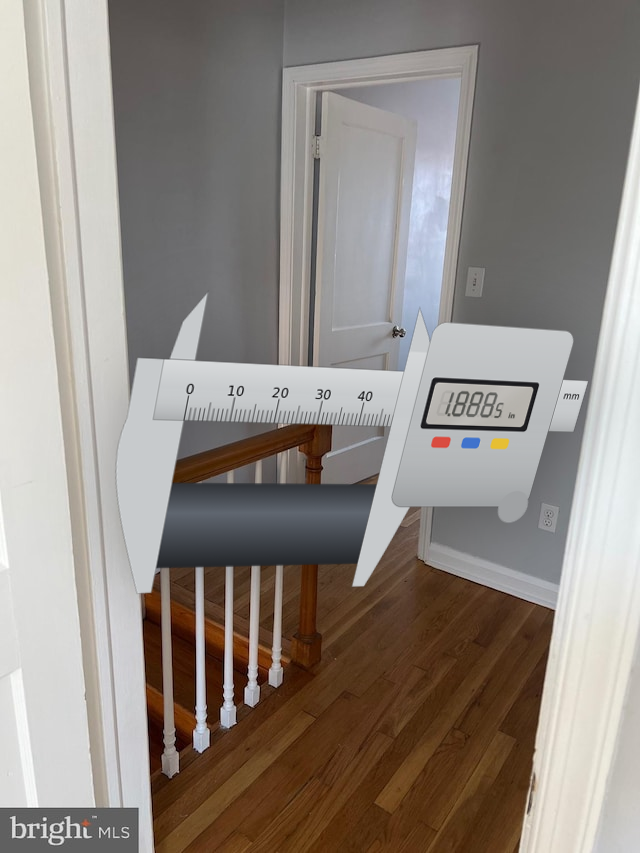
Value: 1.8885
